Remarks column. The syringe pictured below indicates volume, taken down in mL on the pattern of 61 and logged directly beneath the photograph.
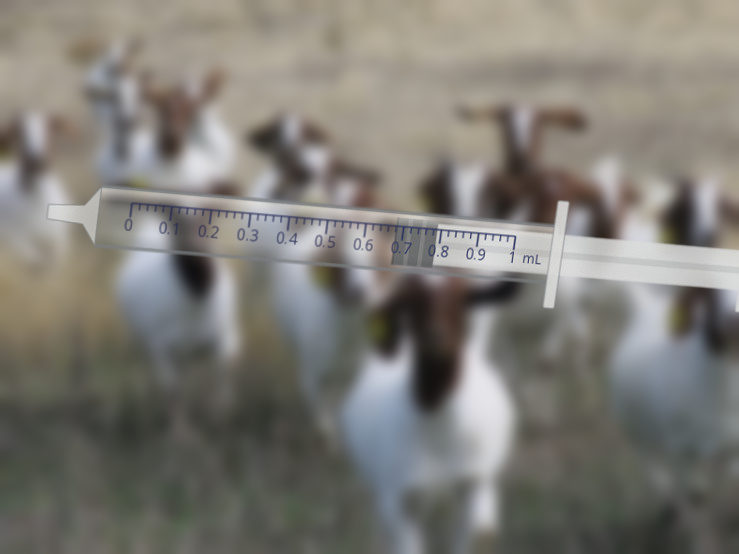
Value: 0.68
